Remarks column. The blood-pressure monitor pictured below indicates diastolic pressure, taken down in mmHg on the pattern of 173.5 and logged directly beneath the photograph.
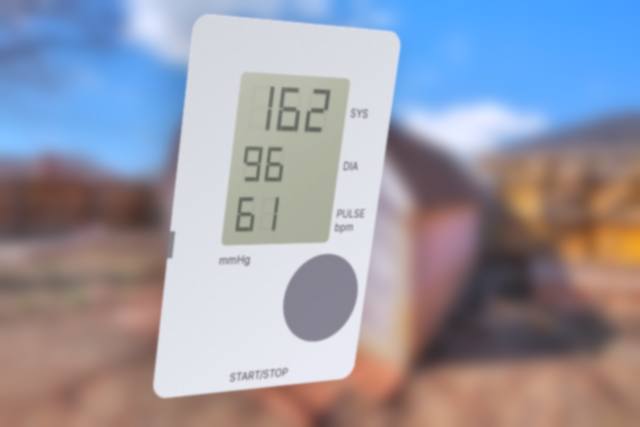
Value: 96
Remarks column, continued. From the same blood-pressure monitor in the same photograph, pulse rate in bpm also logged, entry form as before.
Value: 61
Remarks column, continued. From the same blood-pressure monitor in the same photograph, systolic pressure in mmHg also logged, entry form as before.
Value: 162
